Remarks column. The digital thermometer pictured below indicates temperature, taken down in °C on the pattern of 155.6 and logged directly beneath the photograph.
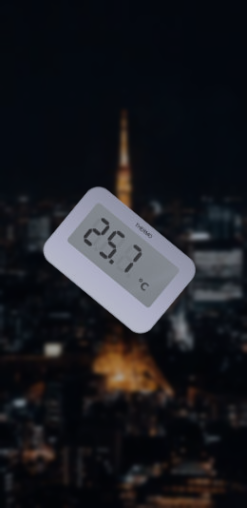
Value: 25.7
